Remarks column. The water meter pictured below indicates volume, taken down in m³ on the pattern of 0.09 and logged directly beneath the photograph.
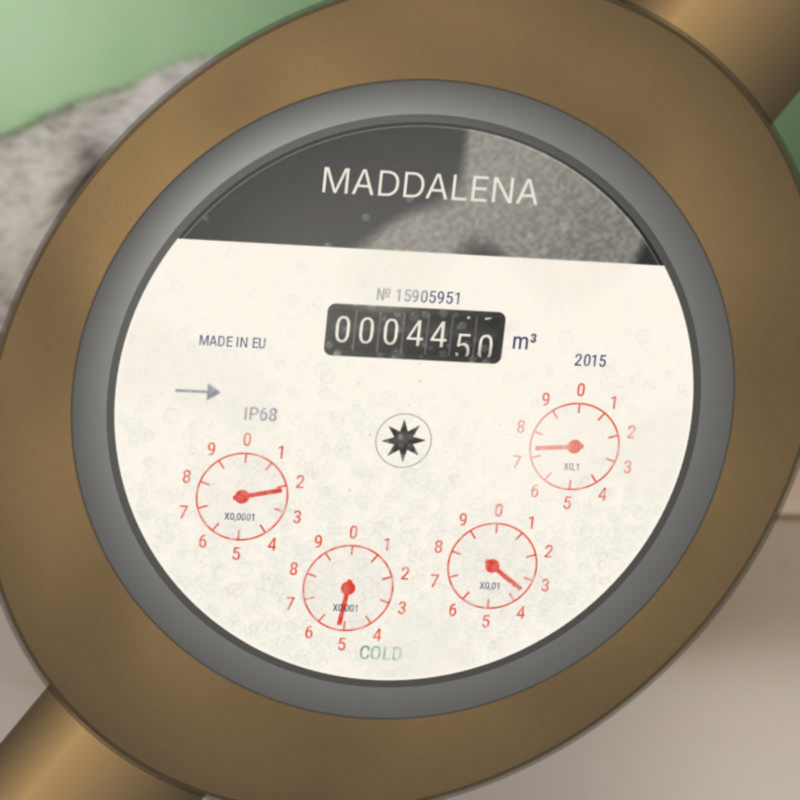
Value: 4449.7352
